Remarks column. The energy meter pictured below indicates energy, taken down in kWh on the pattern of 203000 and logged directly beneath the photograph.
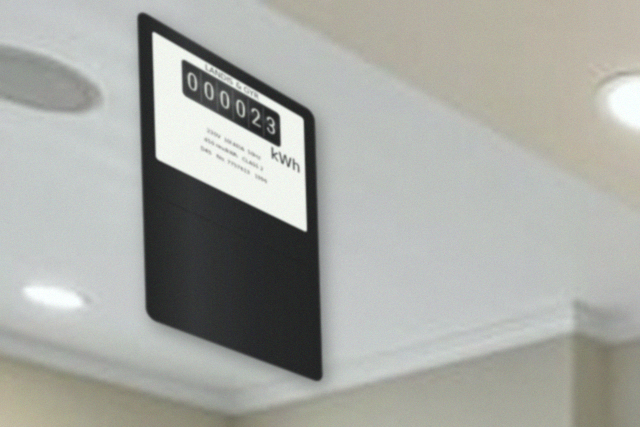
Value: 23
